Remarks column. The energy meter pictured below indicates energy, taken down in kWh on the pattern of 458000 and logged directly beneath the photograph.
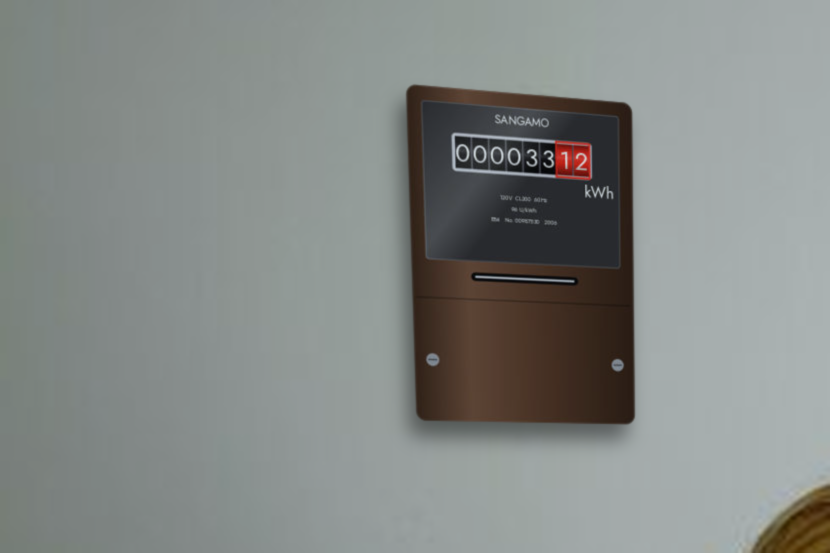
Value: 33.12
